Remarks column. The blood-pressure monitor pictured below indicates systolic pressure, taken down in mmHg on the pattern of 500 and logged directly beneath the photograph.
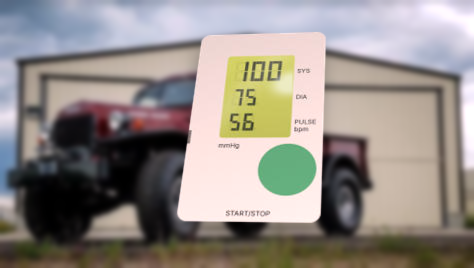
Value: 100
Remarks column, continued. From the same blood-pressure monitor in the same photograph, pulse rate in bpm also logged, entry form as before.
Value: 56
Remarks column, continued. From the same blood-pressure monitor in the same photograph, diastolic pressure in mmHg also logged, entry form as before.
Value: 75
